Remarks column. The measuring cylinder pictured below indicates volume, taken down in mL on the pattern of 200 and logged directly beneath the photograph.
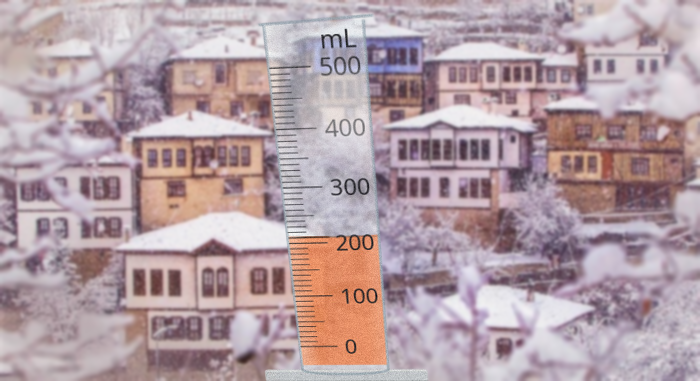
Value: 210
